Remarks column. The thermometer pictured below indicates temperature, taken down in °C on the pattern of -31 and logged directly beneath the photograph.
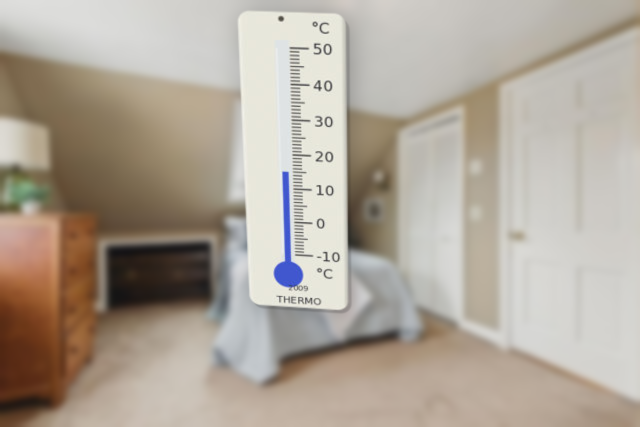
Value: 15
